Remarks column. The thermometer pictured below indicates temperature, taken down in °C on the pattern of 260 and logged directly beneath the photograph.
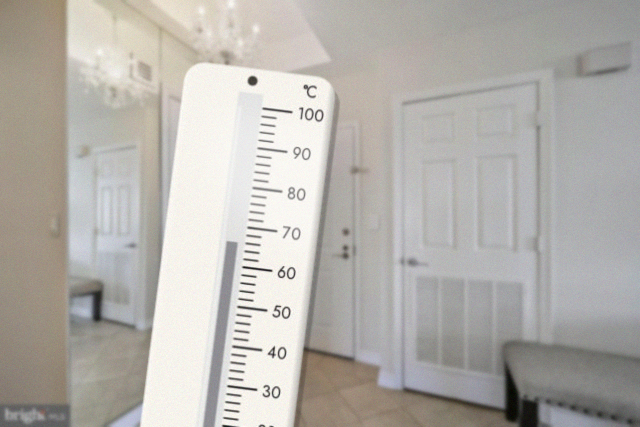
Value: 66
